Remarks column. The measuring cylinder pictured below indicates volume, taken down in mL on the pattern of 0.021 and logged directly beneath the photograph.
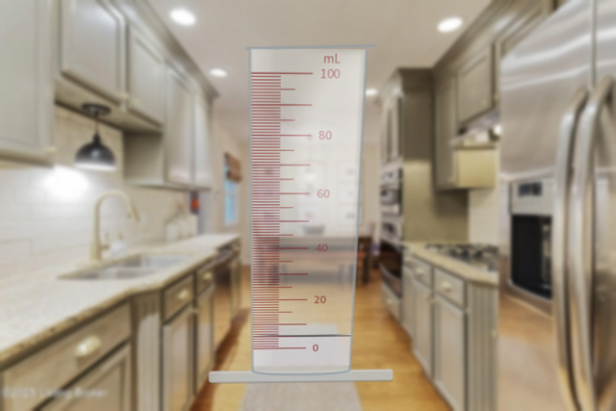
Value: 5
